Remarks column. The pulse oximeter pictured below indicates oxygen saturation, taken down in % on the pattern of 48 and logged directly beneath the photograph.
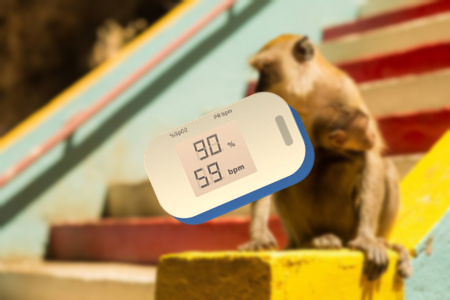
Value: 90
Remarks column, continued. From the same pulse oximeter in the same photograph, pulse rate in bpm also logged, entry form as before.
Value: 59
